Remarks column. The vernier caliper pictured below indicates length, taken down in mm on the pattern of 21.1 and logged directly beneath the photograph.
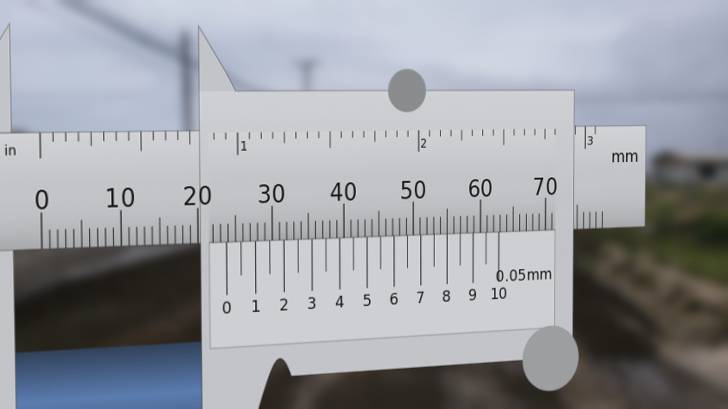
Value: 23.8
